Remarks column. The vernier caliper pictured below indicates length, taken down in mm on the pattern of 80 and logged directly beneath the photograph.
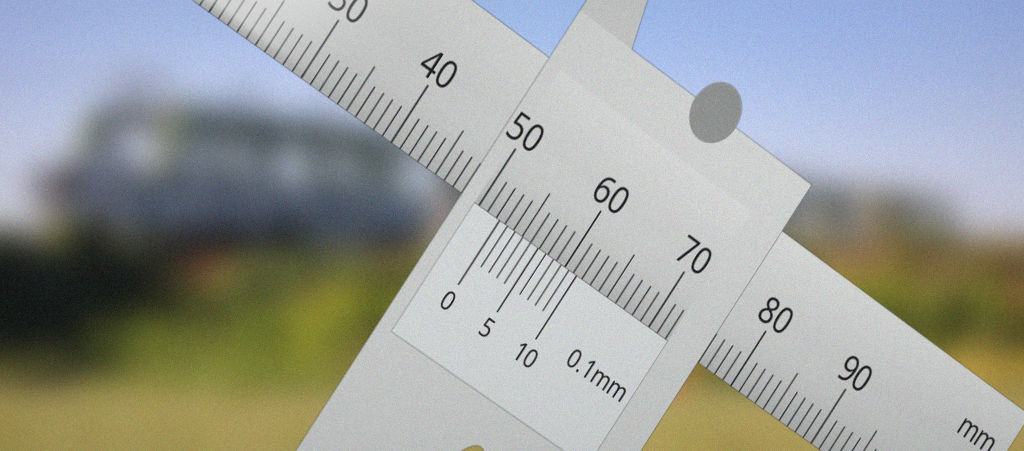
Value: 52.4
